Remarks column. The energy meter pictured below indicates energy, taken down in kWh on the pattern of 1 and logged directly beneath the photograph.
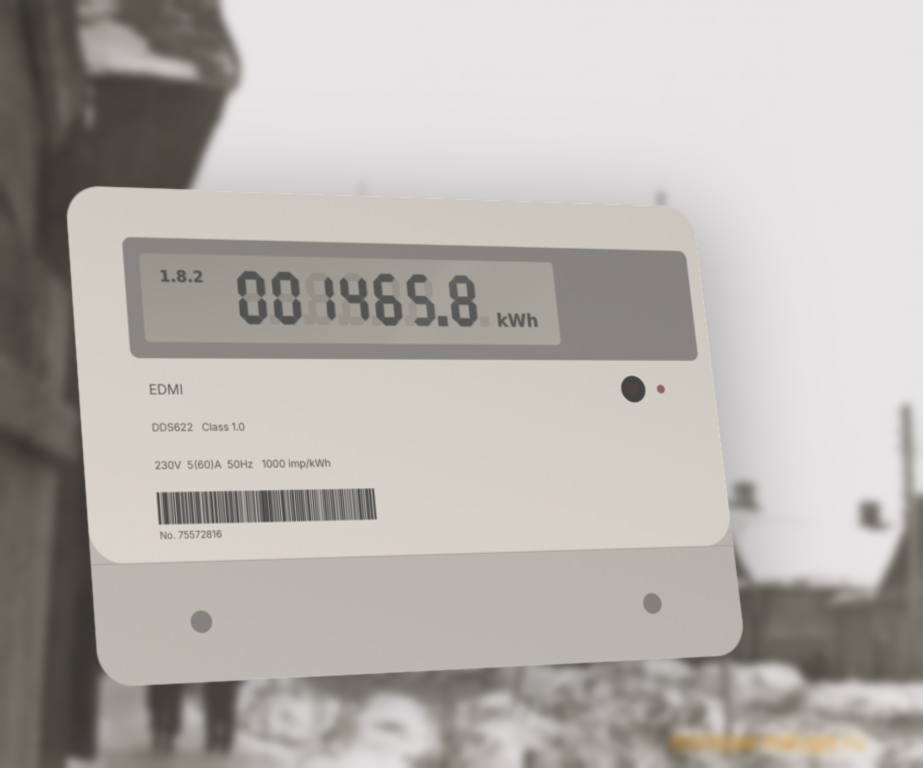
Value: 1465.8
